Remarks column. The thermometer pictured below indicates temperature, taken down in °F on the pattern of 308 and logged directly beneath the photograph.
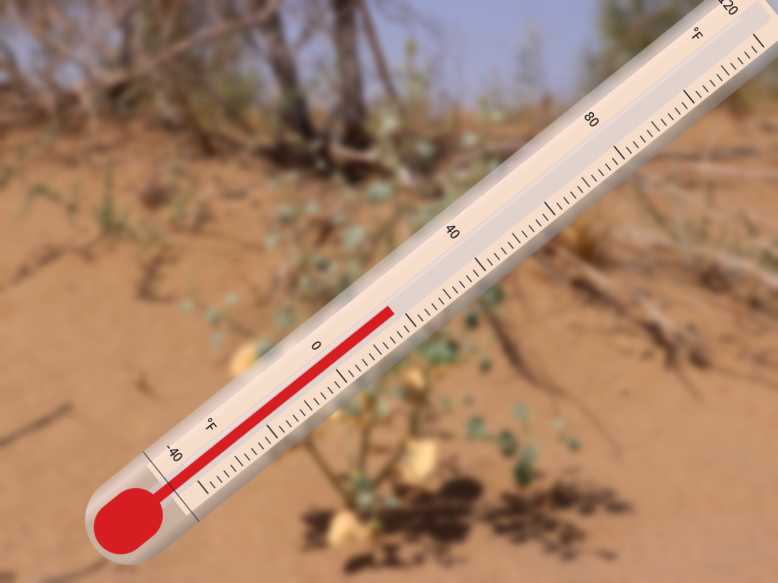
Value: 18
